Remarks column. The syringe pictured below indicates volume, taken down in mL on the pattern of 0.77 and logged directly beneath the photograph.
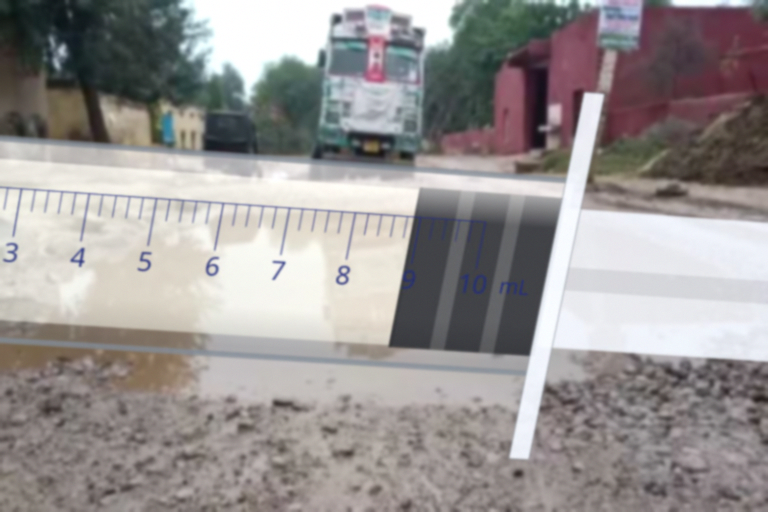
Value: 8.9
